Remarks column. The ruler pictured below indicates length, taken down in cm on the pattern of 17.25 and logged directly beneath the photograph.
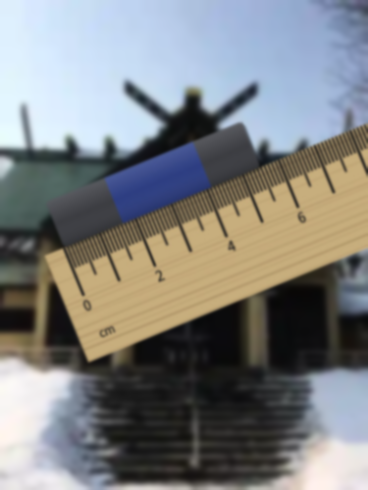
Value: 5.5
